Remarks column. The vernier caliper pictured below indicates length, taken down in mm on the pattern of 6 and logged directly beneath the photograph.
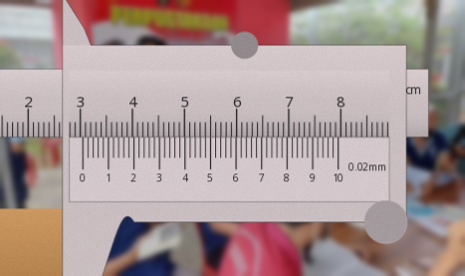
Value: 30.5
